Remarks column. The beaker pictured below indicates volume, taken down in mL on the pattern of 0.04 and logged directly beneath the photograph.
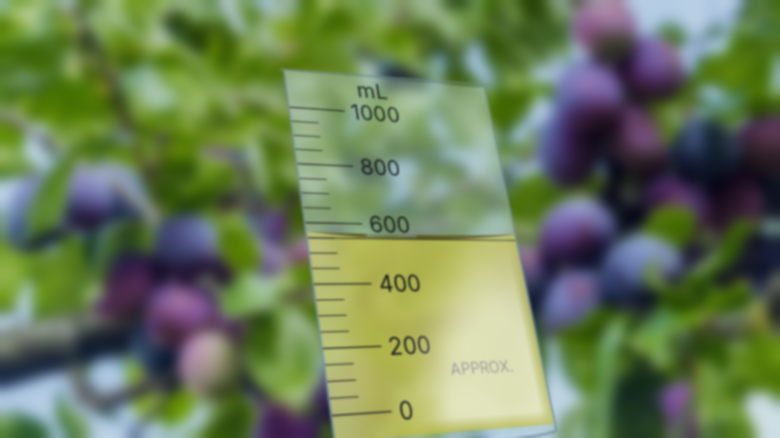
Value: 550
